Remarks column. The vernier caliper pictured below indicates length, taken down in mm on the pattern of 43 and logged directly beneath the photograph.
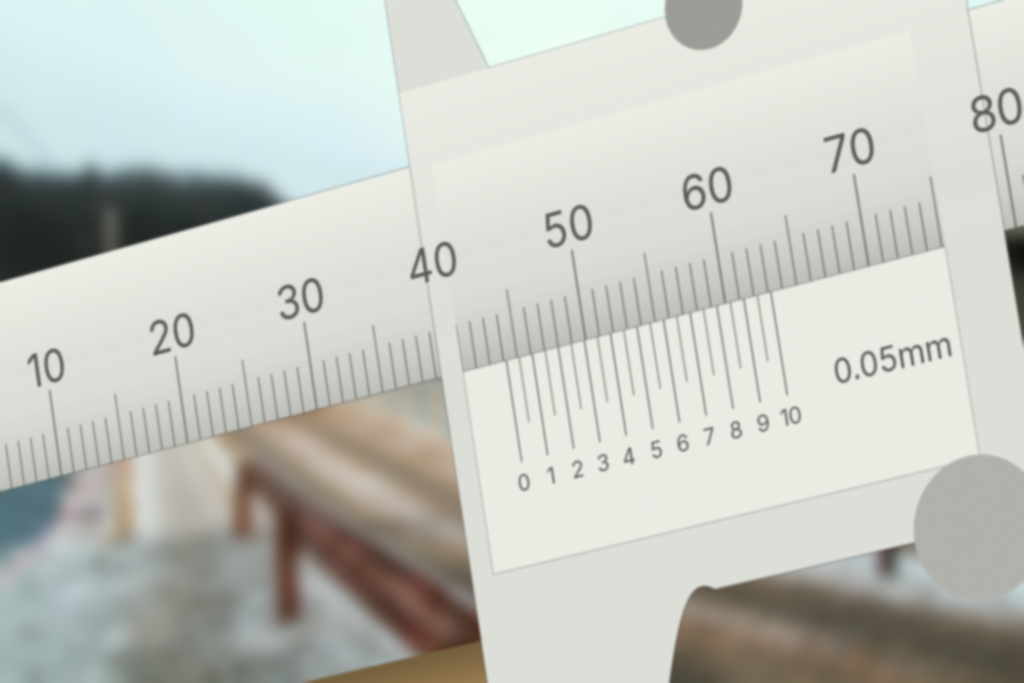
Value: 44.2
